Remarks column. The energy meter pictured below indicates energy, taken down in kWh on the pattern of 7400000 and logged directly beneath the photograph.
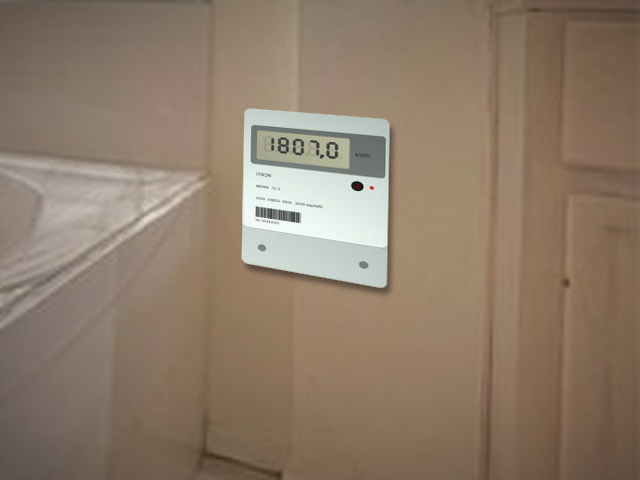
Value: 1807.0
